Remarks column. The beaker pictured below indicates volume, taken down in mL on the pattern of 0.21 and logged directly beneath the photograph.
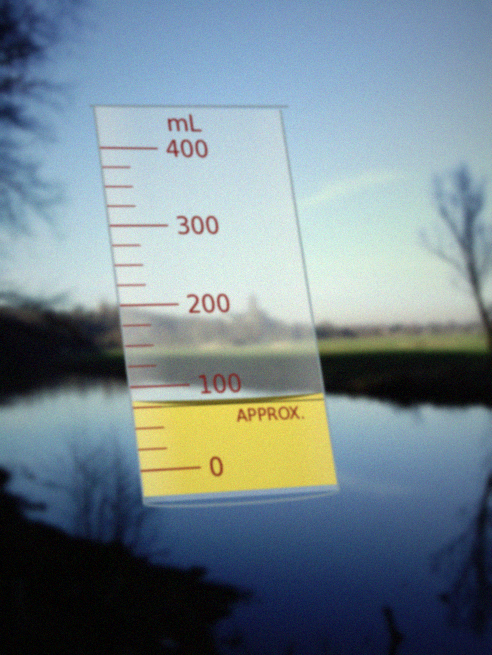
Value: 75
